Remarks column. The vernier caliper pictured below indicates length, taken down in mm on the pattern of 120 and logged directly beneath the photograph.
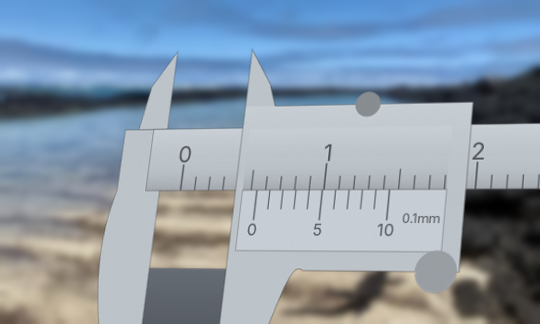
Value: 5.4
